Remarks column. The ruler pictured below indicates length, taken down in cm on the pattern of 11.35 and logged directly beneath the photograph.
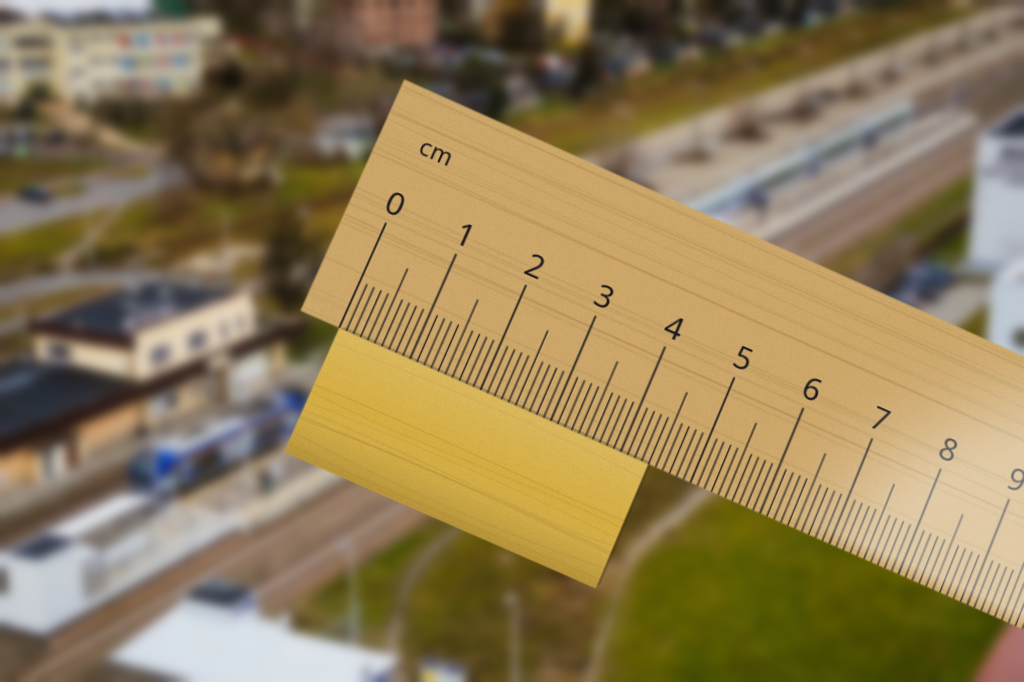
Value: 4.4
